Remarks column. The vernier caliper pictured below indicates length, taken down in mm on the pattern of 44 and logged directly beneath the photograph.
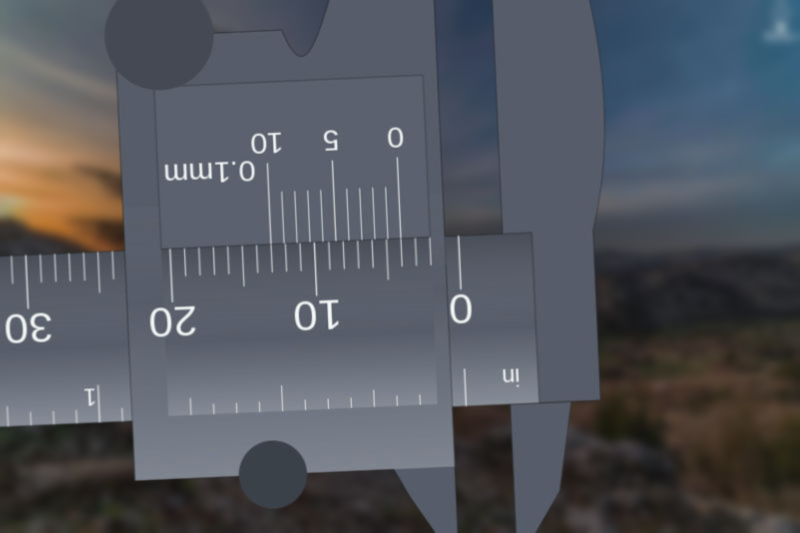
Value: 4.0
